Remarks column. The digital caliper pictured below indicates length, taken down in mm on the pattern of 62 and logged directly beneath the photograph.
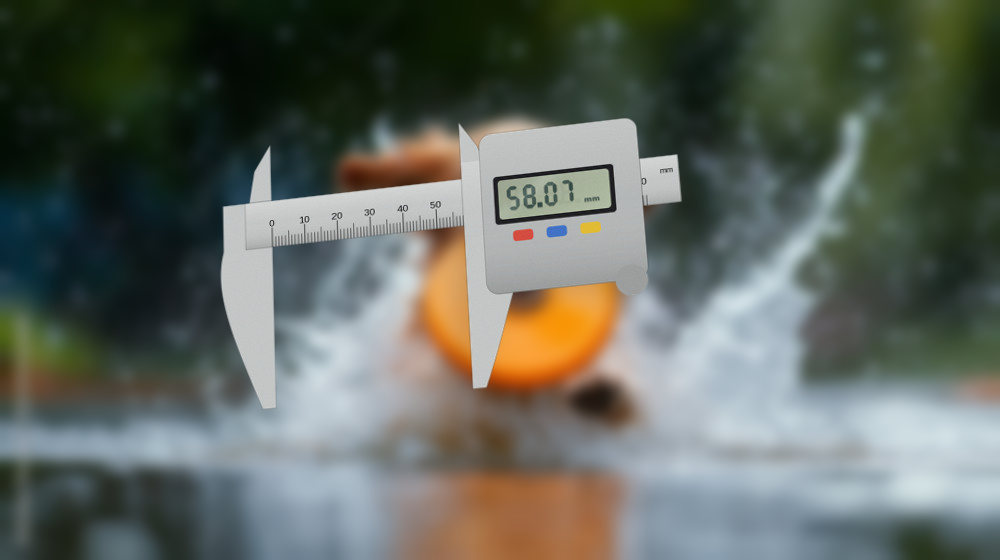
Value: 58.07
